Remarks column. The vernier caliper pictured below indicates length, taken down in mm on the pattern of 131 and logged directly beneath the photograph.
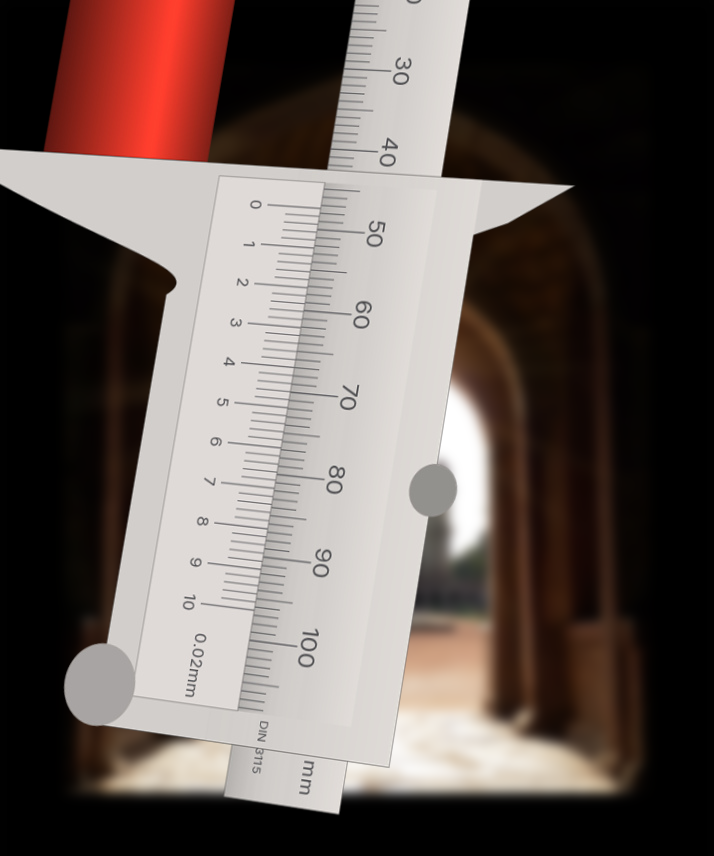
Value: 47.4
